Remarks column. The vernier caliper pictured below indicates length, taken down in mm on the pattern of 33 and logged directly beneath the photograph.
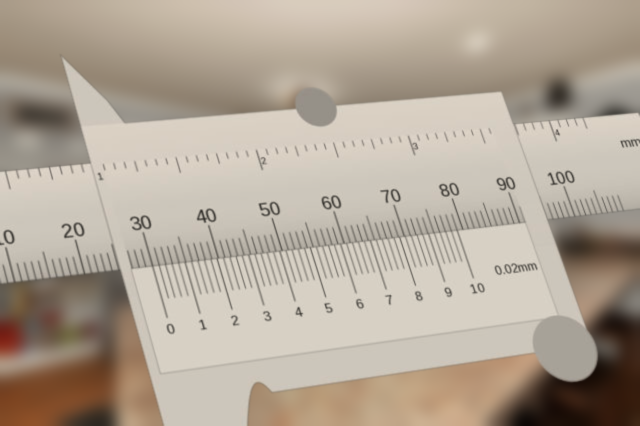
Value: 30.0
